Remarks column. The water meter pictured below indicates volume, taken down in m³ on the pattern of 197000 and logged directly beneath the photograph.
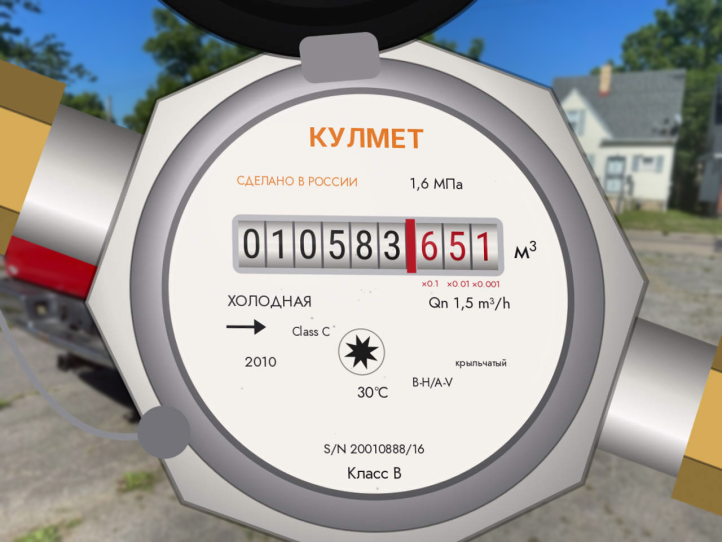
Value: 10583.651
